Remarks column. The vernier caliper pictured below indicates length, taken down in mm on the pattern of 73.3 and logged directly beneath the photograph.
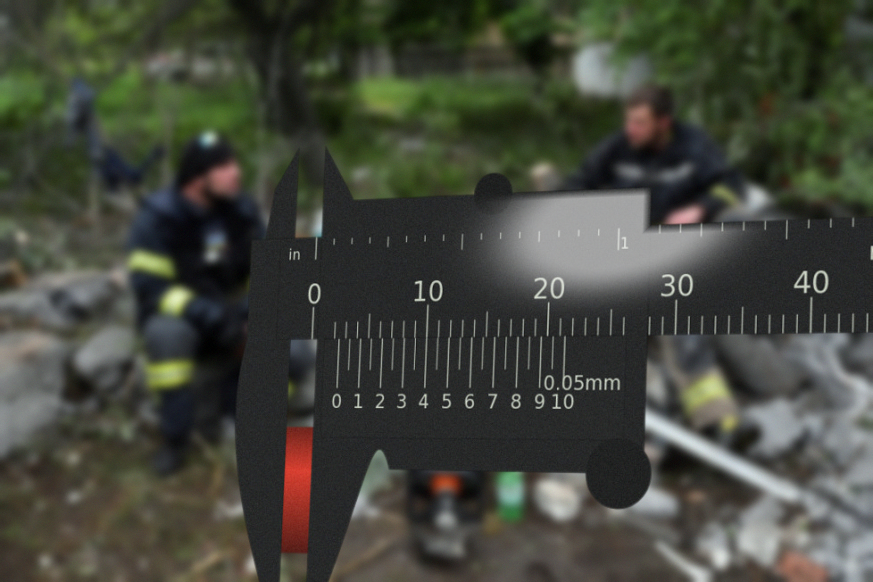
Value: 2.4
